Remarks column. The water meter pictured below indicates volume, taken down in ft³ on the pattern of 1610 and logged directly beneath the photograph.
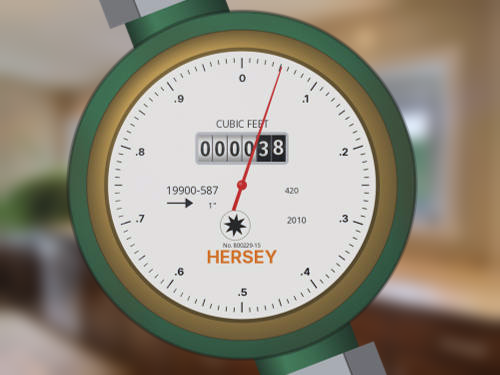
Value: 38.05
